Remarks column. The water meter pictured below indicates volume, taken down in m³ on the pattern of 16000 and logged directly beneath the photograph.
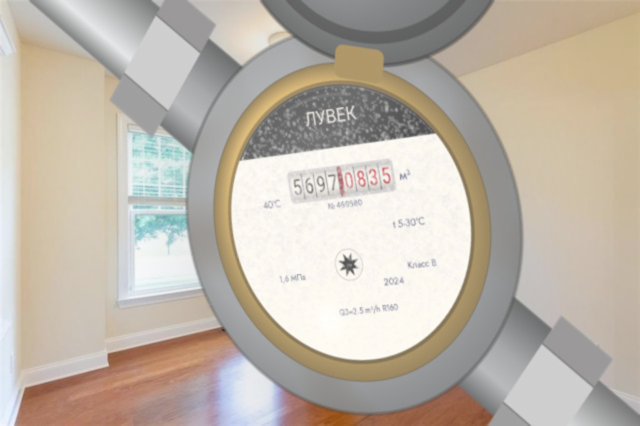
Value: 5697.0835
